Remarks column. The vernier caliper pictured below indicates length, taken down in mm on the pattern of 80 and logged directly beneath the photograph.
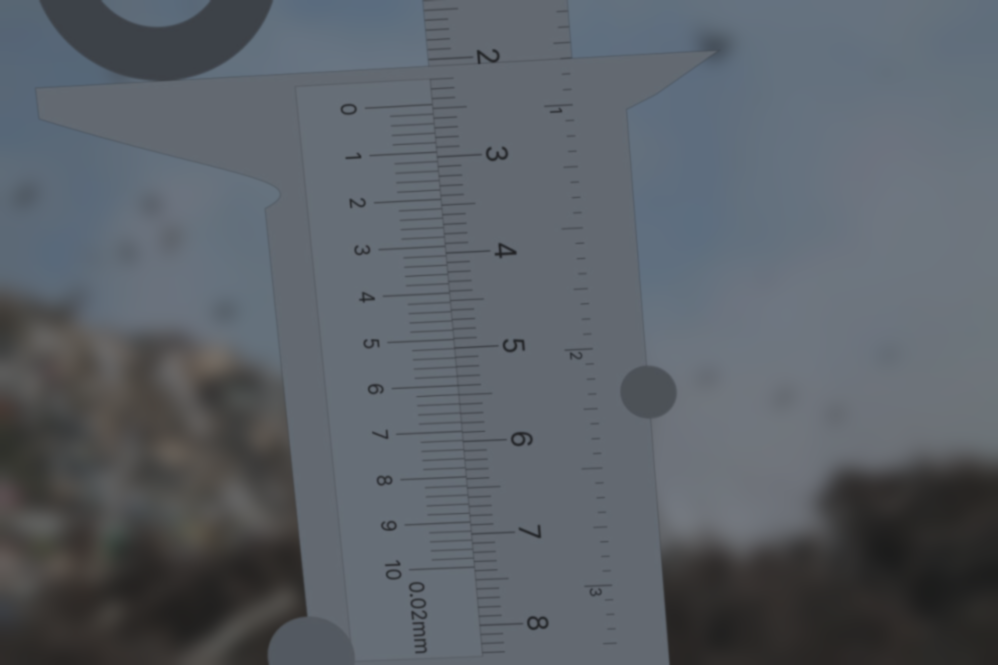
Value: 24.6
